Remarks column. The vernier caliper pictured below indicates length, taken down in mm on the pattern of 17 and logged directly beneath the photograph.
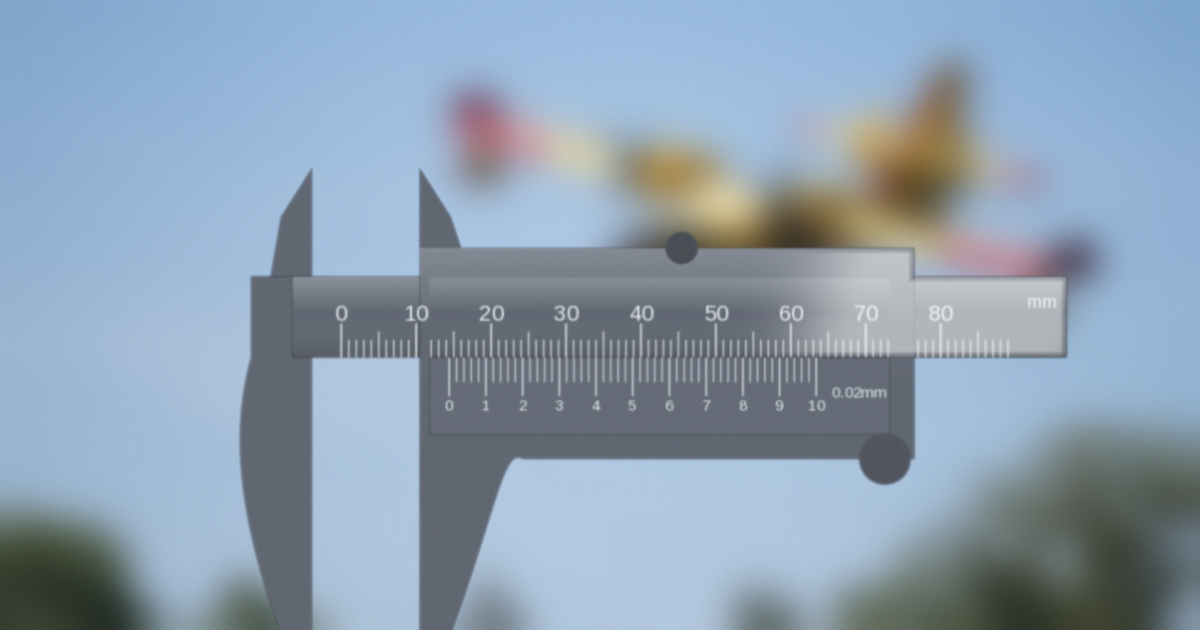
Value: 14.4
